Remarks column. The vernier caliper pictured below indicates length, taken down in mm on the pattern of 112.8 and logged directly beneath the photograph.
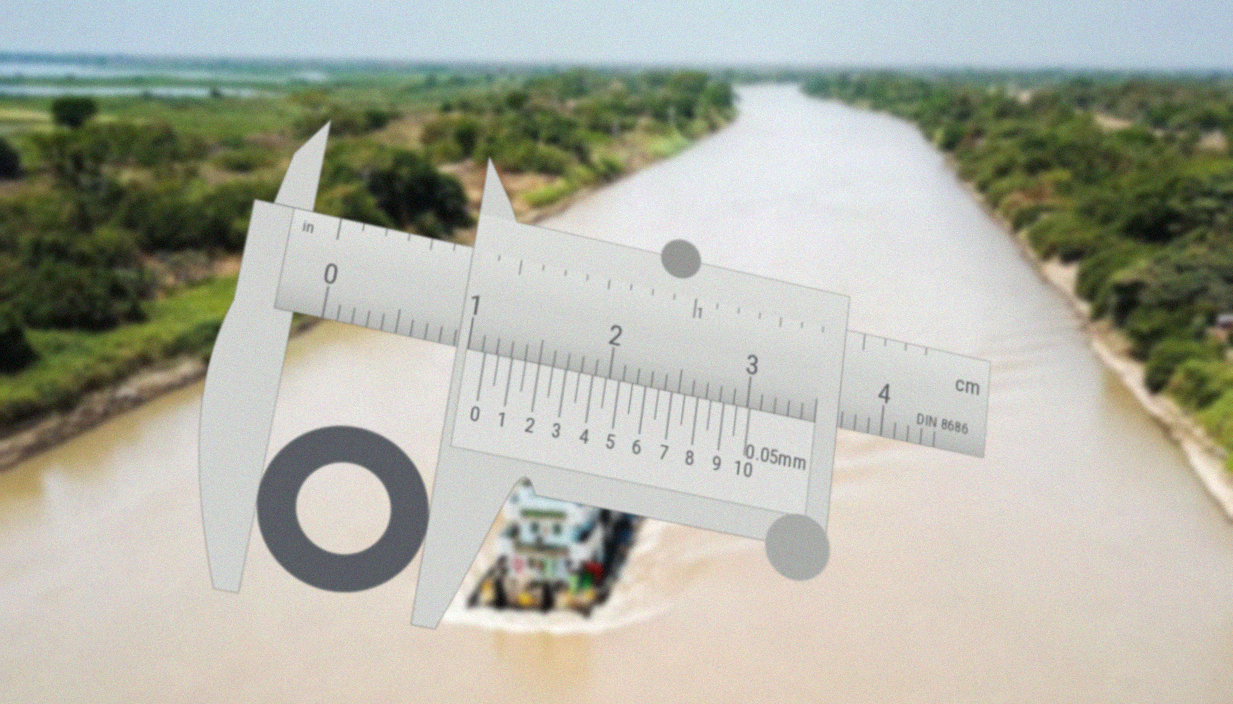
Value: 11.2
